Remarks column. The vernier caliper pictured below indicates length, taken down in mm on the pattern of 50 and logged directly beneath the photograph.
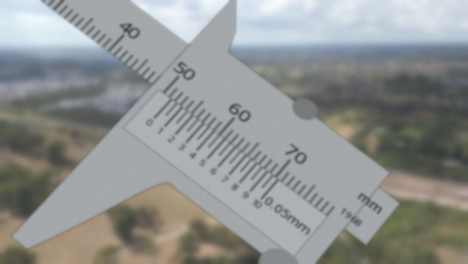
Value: 51.5
